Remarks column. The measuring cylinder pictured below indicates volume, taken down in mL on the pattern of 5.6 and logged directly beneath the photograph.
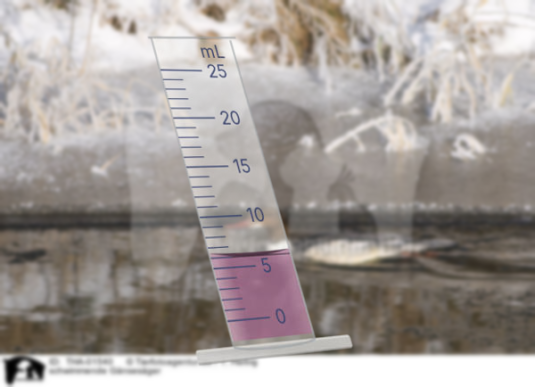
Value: 6
